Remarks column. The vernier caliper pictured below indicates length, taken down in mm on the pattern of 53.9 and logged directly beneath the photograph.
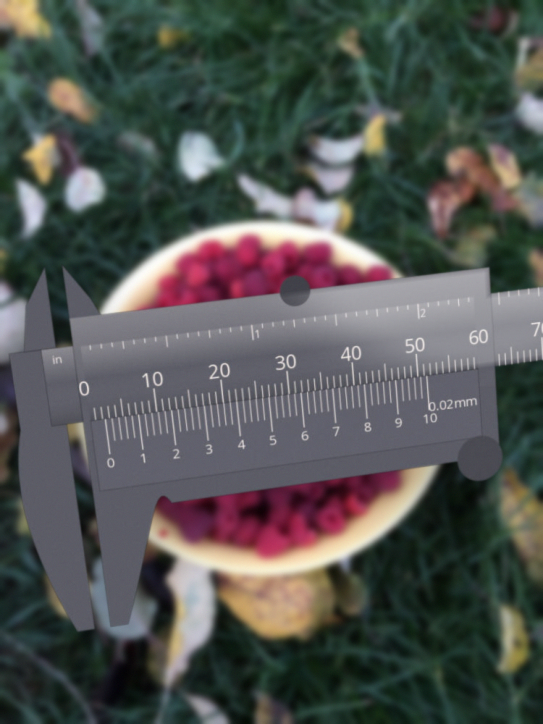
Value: 2.4
